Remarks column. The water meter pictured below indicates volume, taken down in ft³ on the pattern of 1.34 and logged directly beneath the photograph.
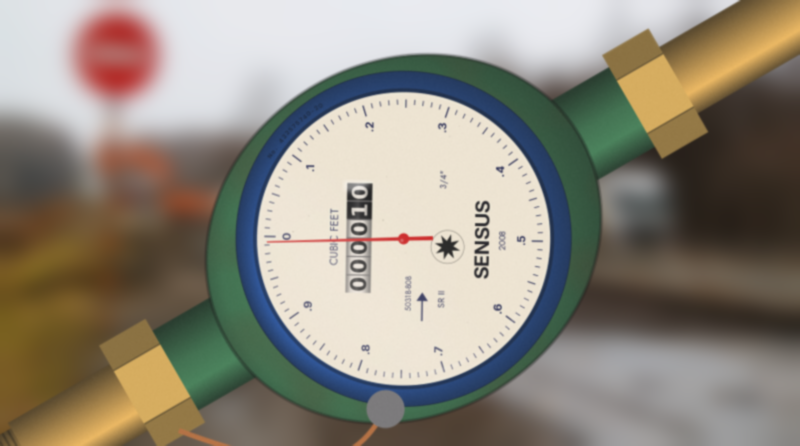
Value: 9.99
